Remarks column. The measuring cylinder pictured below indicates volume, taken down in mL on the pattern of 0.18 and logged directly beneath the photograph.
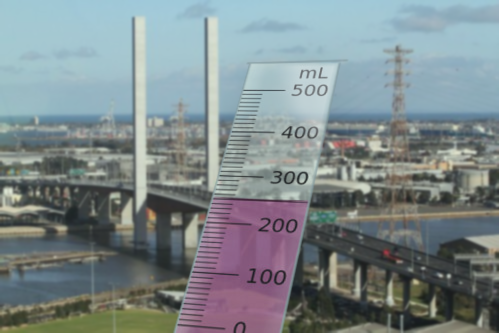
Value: 250
